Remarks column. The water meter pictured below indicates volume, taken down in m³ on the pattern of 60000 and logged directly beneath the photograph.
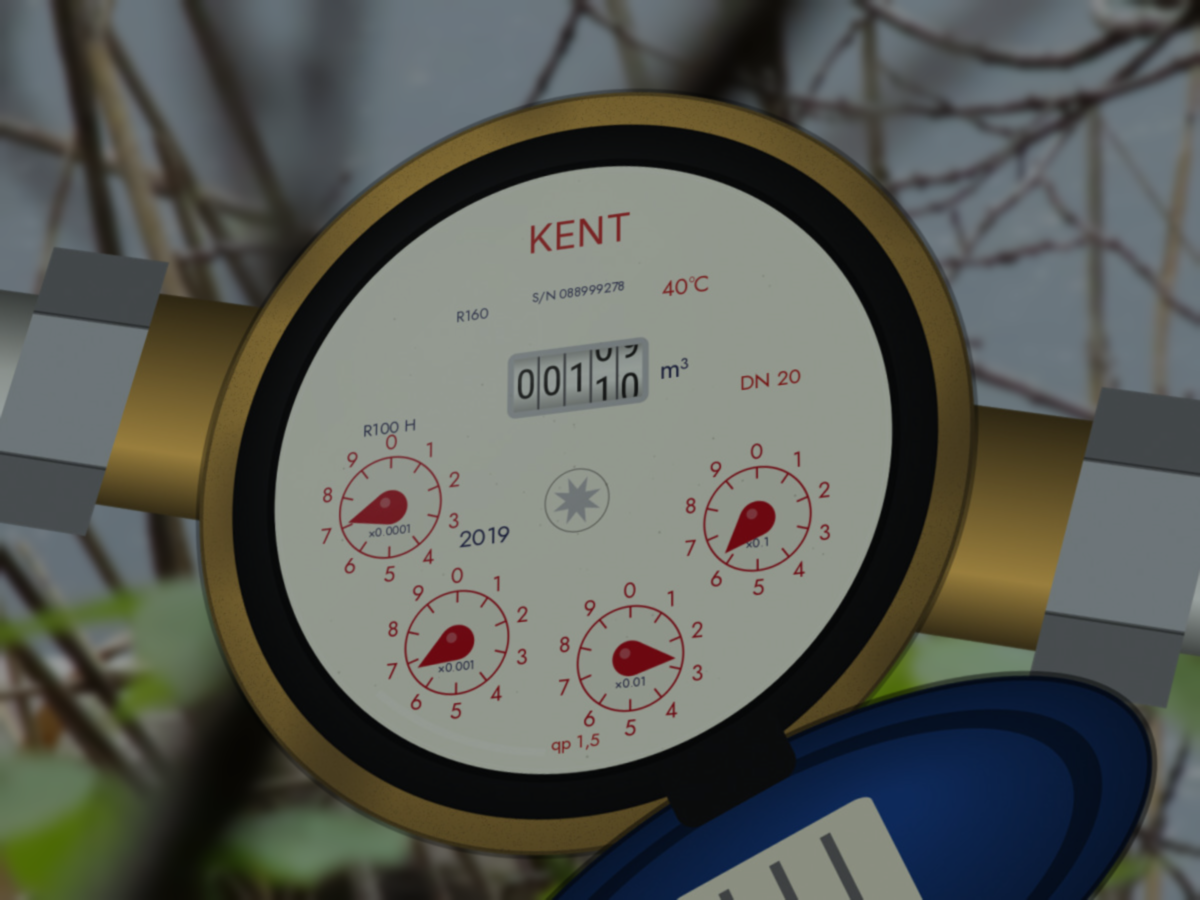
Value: 109.6267
